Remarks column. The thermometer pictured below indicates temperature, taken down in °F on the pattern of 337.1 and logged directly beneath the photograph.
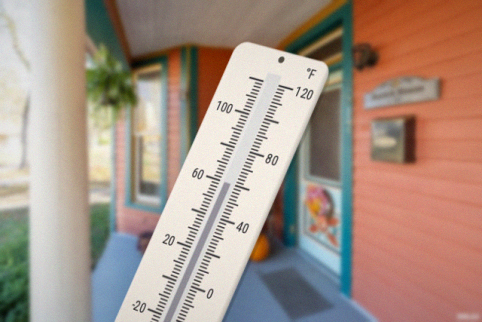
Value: 60
